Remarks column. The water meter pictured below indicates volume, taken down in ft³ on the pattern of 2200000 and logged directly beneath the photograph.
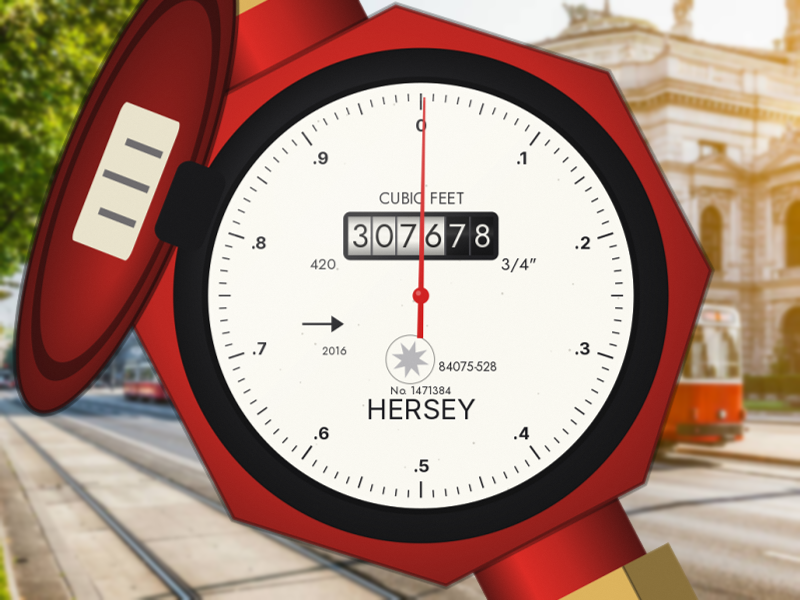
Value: 307678.00
